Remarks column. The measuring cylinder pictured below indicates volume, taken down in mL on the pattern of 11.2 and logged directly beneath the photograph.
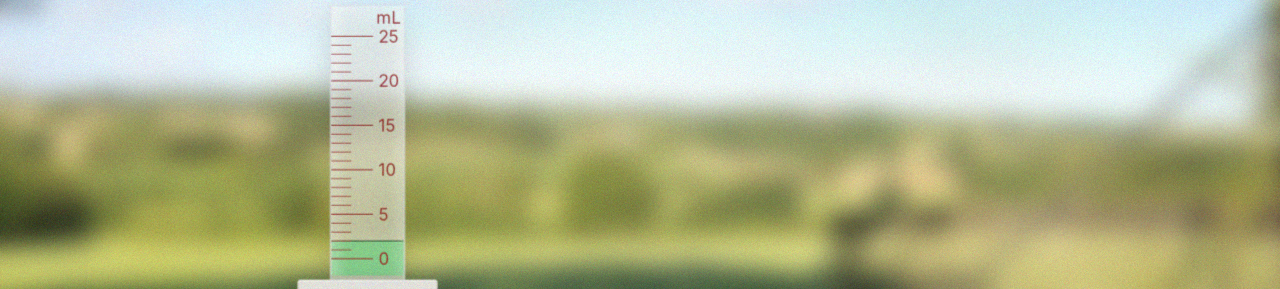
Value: 2
